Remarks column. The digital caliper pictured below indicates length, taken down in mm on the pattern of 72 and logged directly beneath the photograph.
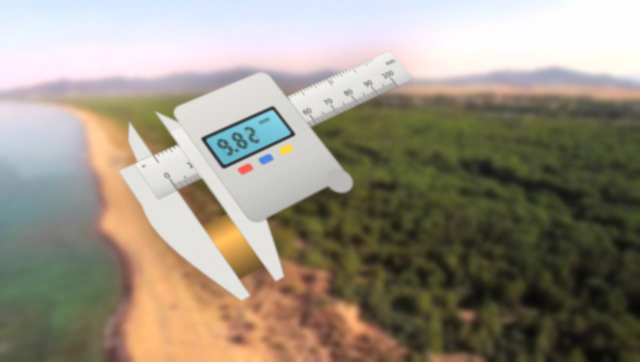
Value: 9.82
